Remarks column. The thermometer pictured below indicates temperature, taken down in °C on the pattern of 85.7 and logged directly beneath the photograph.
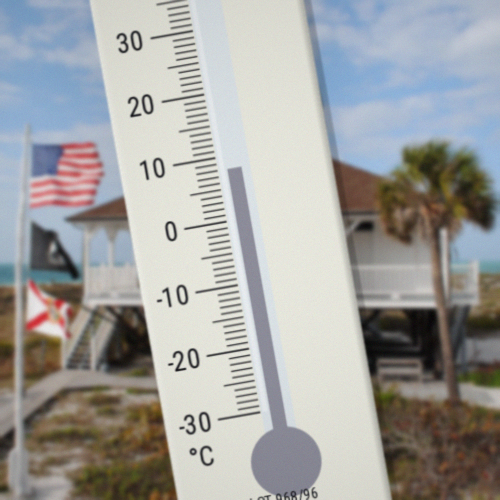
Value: 8
